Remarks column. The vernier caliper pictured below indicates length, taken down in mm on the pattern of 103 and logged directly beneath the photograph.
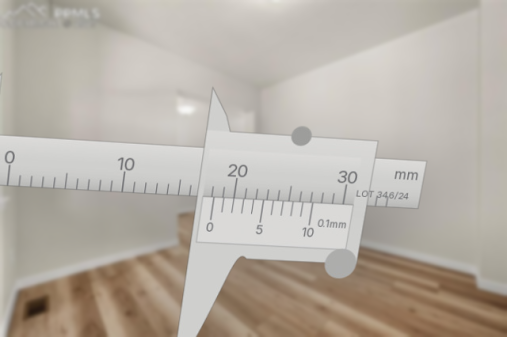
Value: 18.2
